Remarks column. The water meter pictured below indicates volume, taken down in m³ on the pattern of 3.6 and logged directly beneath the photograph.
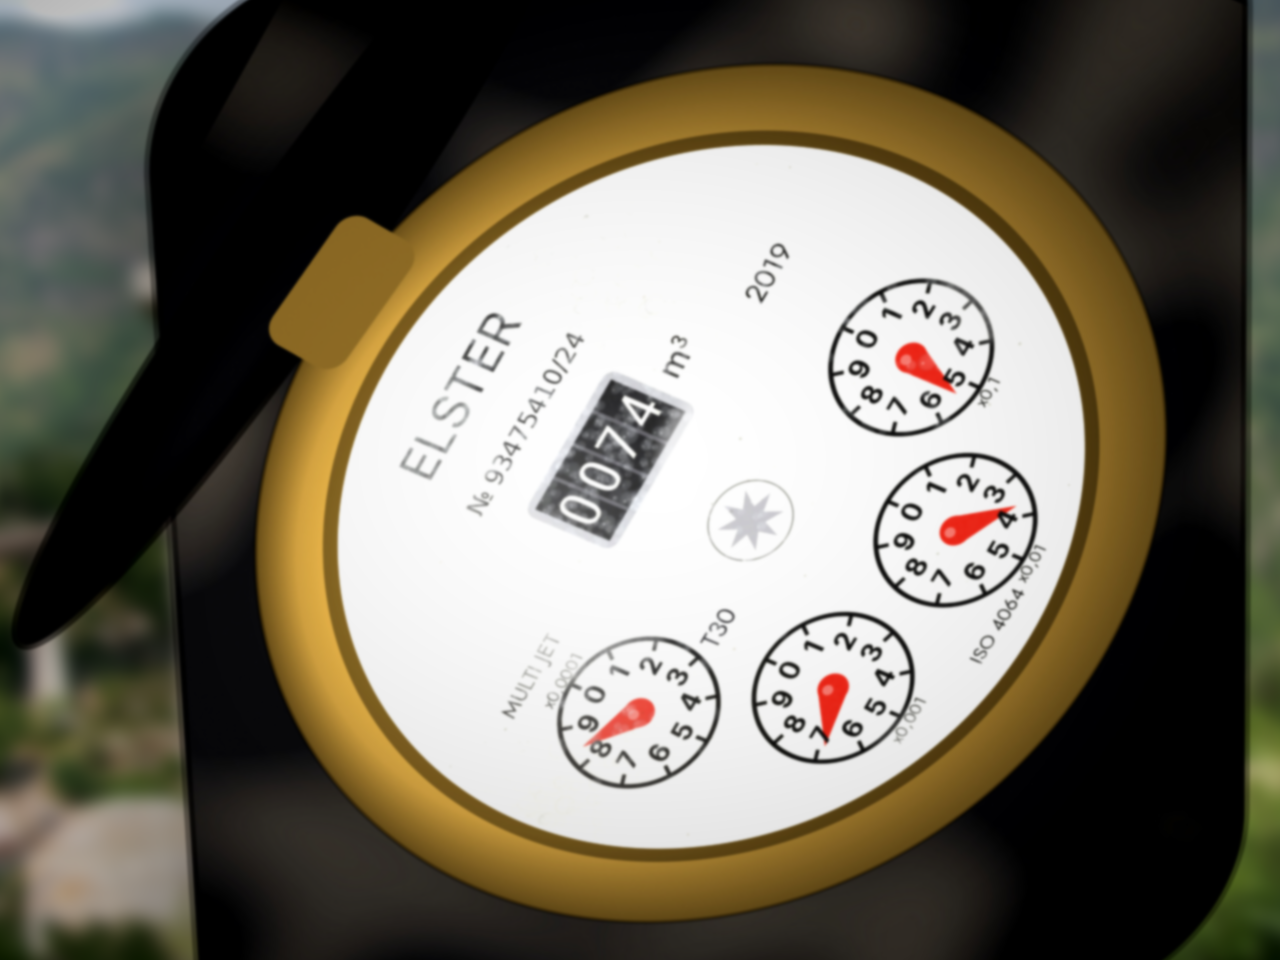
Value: 74.5368
